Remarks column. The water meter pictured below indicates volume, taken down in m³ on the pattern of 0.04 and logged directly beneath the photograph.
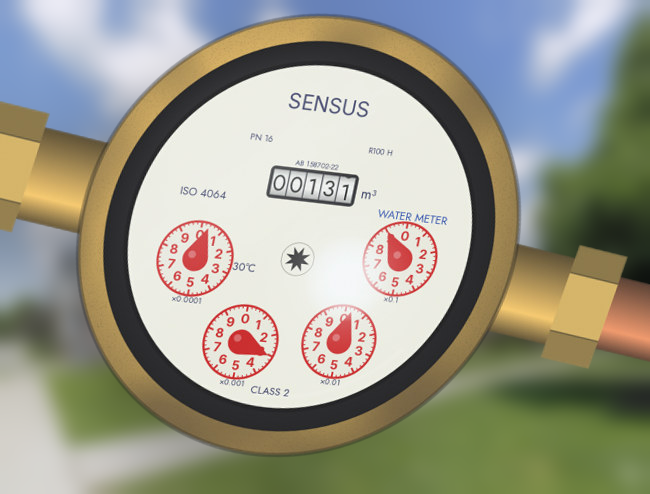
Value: 130.9030
